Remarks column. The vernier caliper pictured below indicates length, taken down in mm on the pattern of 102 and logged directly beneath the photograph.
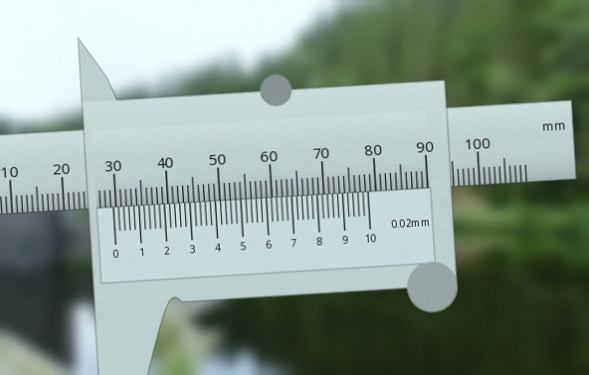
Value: 29.5
